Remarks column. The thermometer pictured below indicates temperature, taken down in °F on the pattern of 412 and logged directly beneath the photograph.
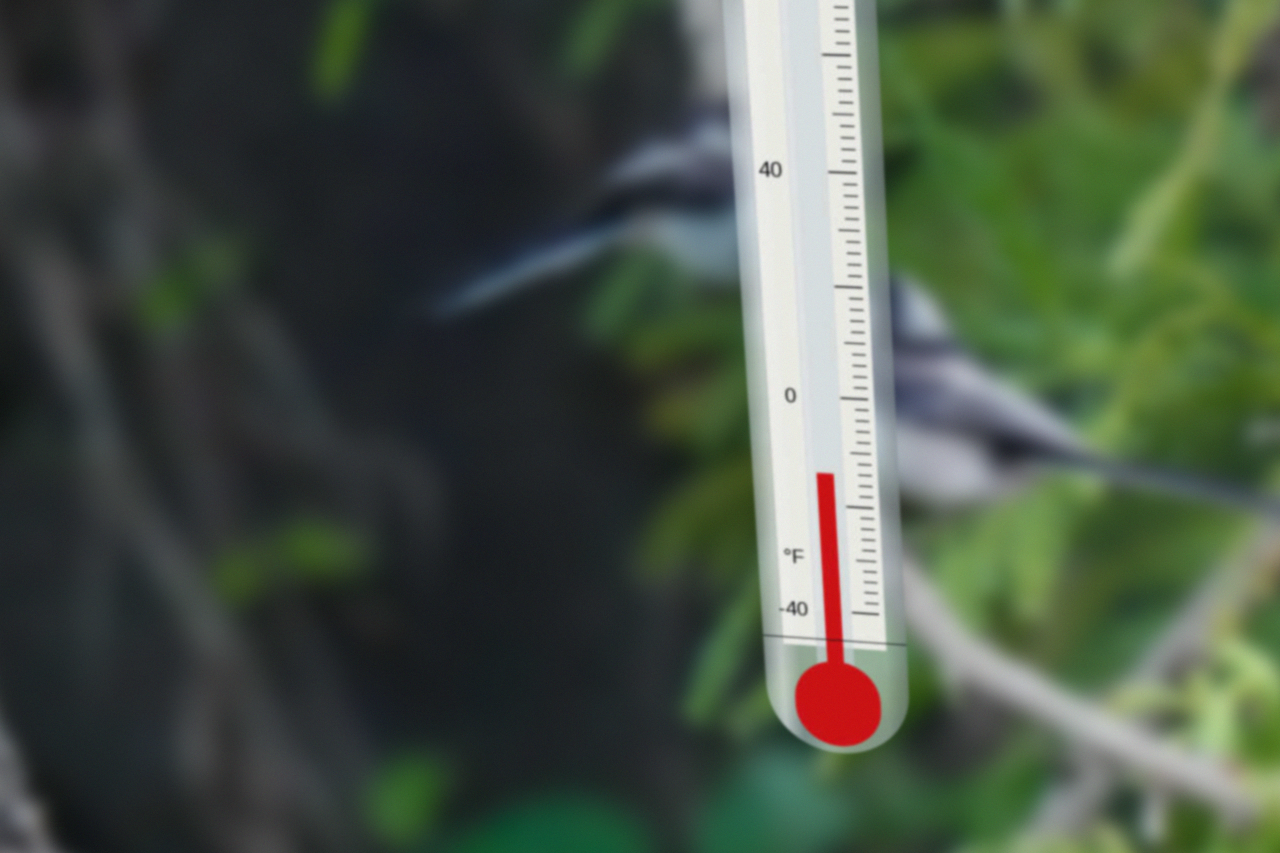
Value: -14
